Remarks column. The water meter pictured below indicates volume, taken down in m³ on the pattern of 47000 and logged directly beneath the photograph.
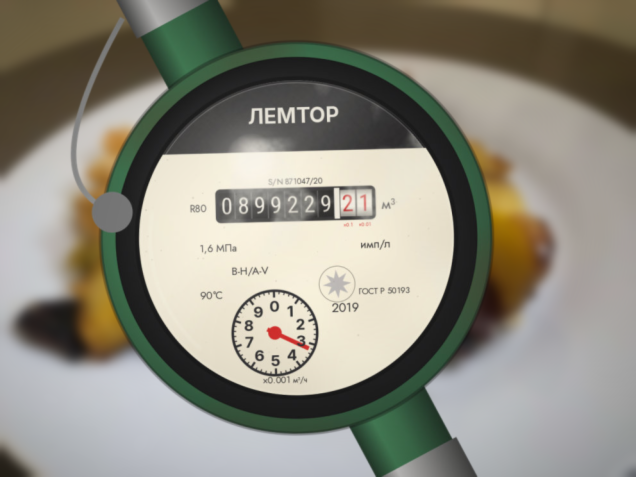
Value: 899229.213
